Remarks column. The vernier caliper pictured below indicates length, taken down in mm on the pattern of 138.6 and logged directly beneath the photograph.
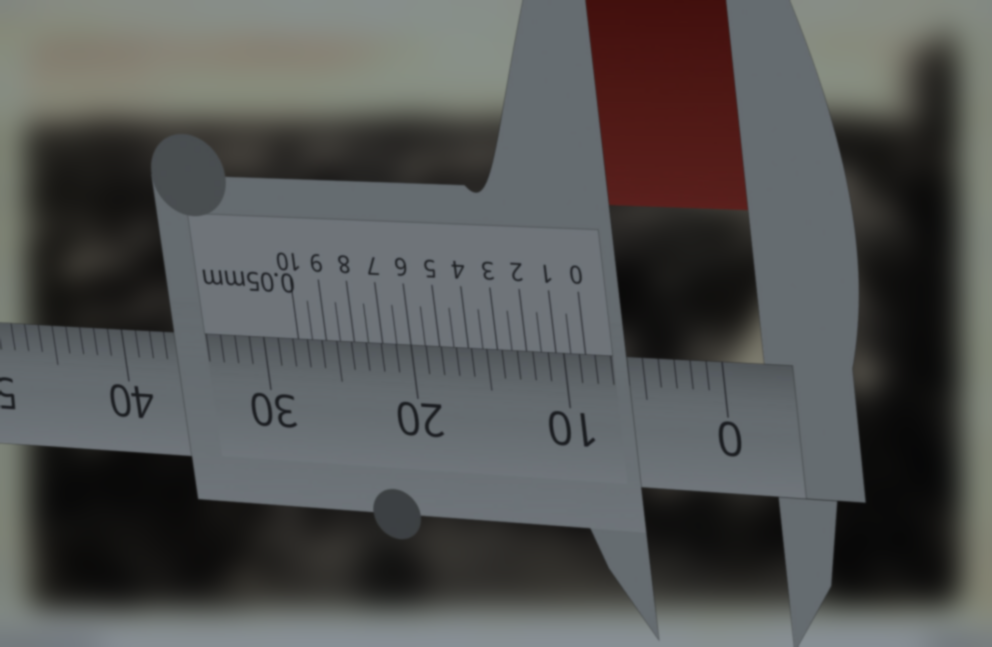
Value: 8.6
